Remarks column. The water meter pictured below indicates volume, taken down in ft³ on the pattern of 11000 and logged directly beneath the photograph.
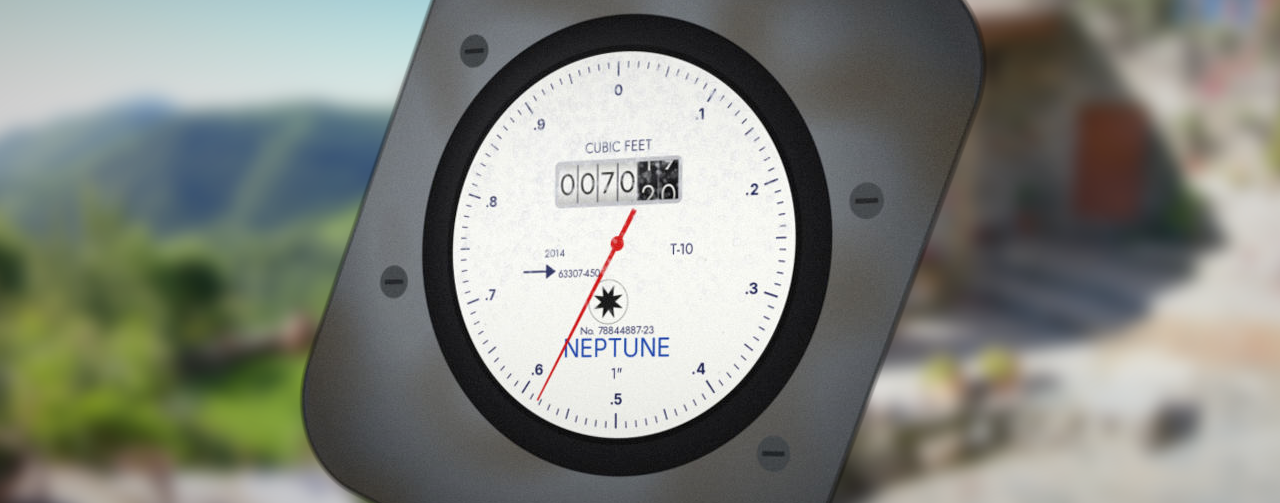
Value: 7019.58
